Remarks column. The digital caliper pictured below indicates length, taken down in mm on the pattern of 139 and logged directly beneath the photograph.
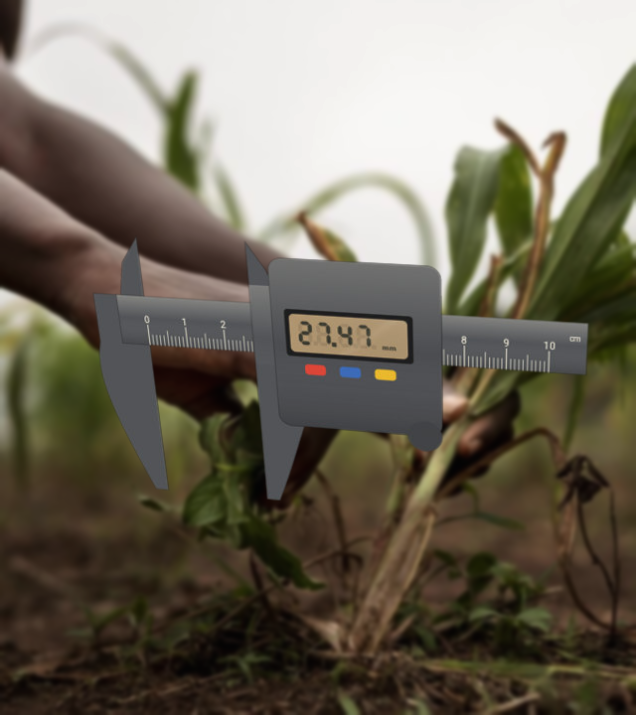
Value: 27.47
